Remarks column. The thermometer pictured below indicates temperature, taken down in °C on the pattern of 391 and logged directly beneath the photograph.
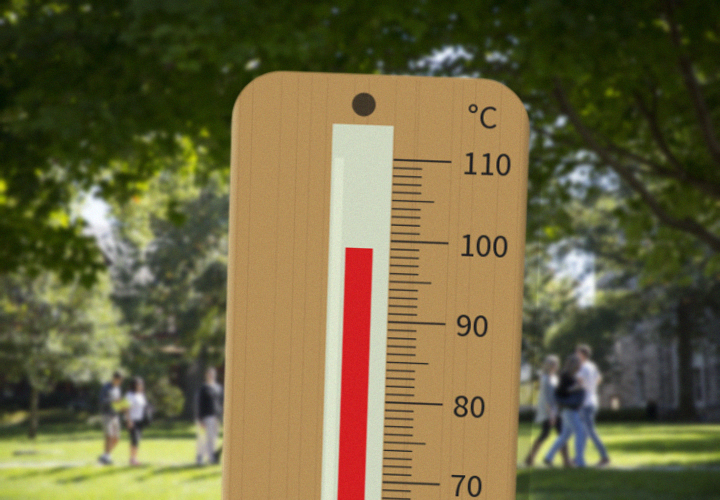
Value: 99
